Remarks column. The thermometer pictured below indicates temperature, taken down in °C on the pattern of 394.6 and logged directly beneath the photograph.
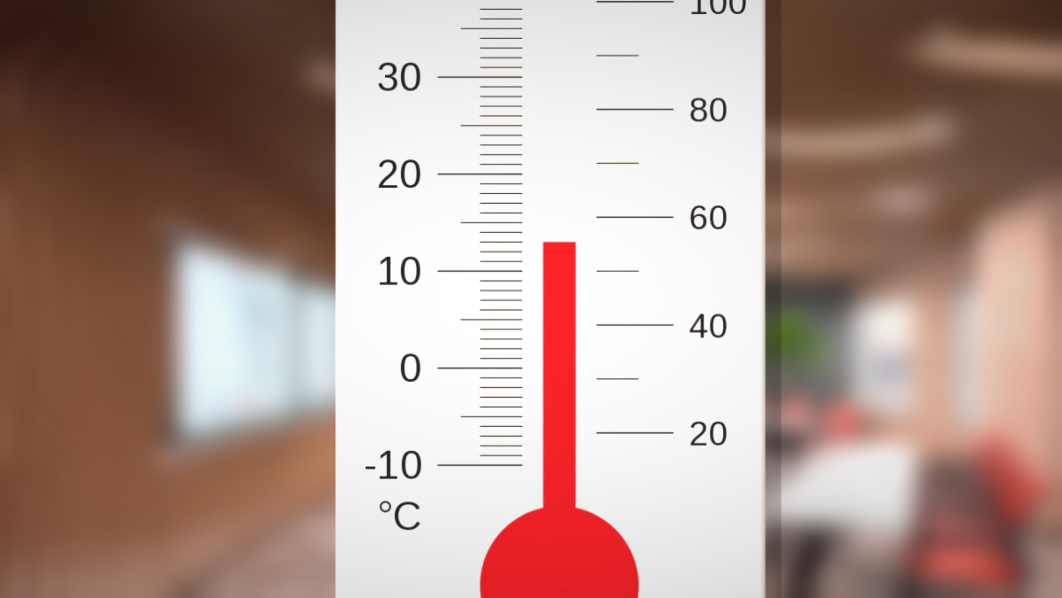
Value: 13
